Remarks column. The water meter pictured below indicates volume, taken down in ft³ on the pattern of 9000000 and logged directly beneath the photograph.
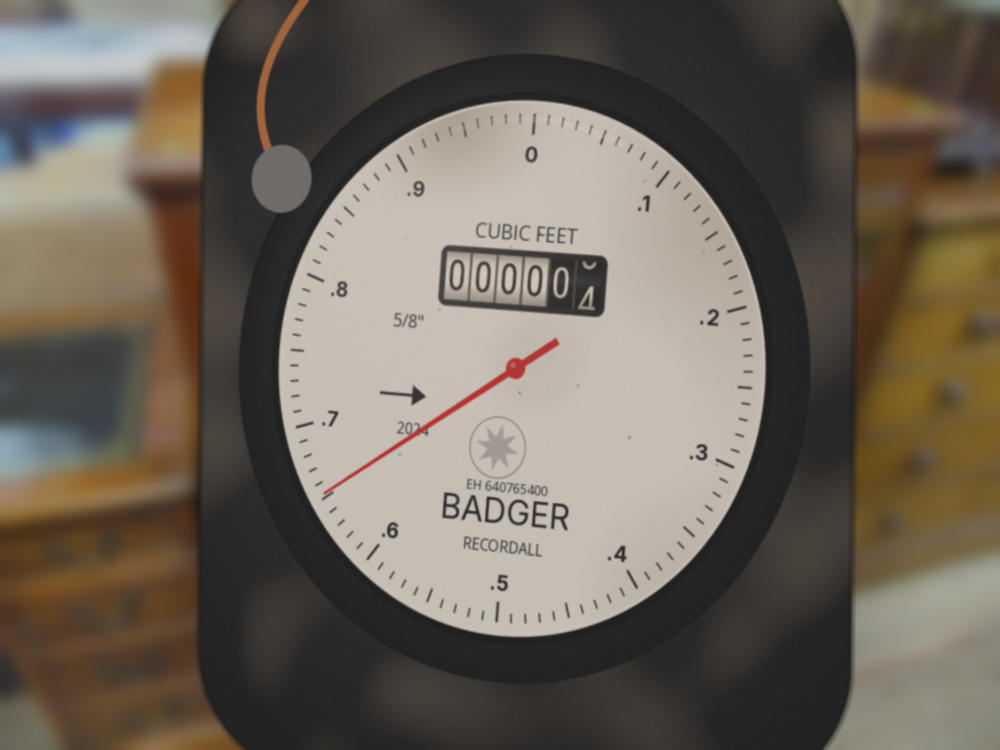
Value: 3.65
